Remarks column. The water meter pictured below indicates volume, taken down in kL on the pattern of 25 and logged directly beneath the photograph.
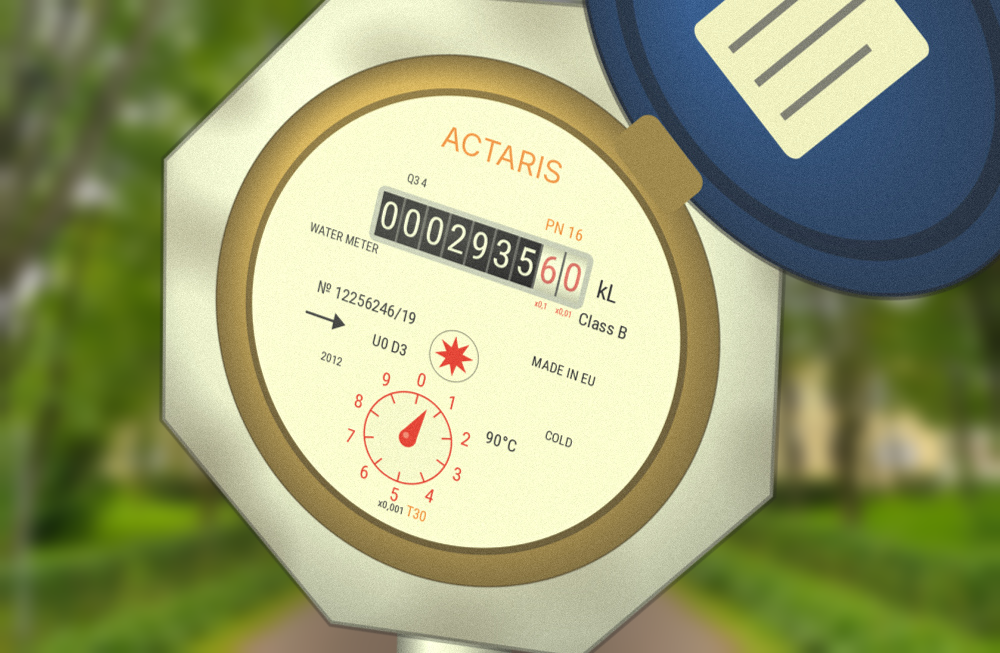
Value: 2935.600
